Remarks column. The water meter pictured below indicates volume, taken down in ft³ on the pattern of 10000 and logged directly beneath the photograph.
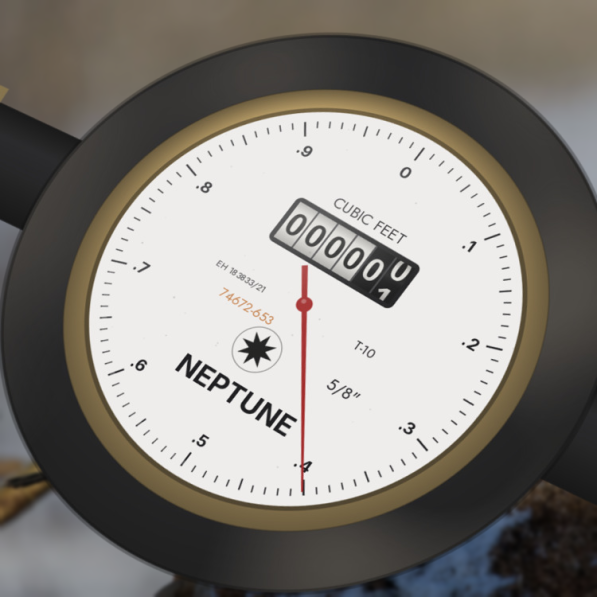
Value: 0.40
